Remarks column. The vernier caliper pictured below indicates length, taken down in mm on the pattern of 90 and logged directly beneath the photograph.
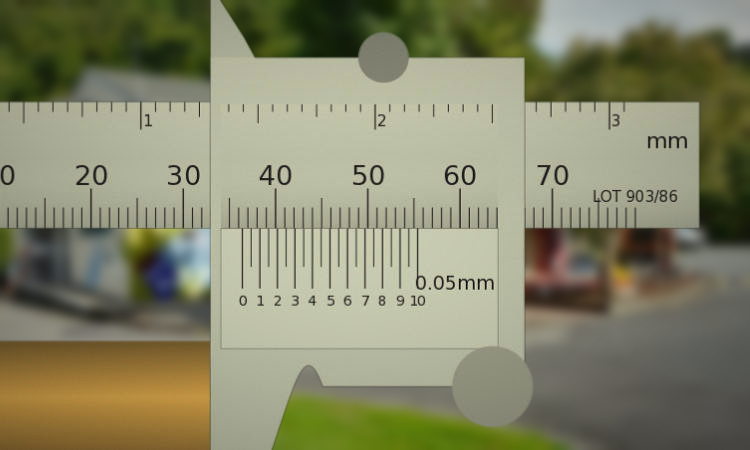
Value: 36.4
